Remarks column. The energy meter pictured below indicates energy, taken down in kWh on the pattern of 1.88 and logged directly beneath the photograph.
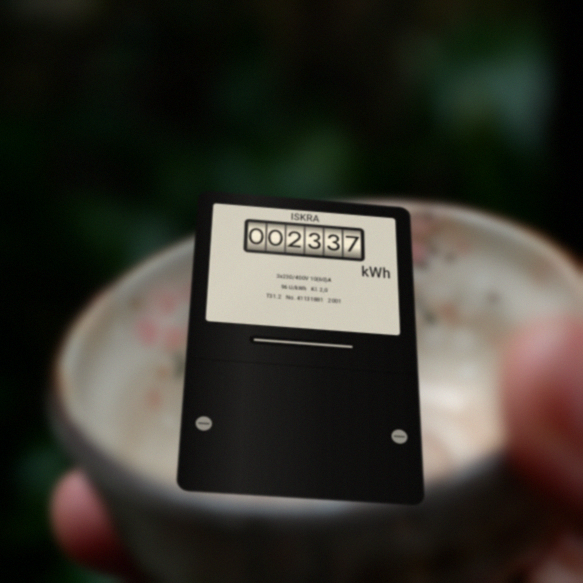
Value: 2337
